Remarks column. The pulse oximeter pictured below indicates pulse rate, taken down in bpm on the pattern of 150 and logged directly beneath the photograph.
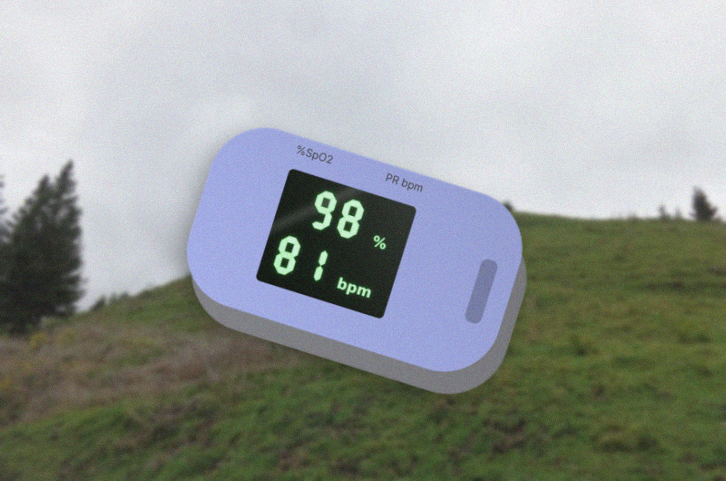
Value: 81
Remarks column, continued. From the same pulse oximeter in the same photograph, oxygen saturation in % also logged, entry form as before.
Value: 98
